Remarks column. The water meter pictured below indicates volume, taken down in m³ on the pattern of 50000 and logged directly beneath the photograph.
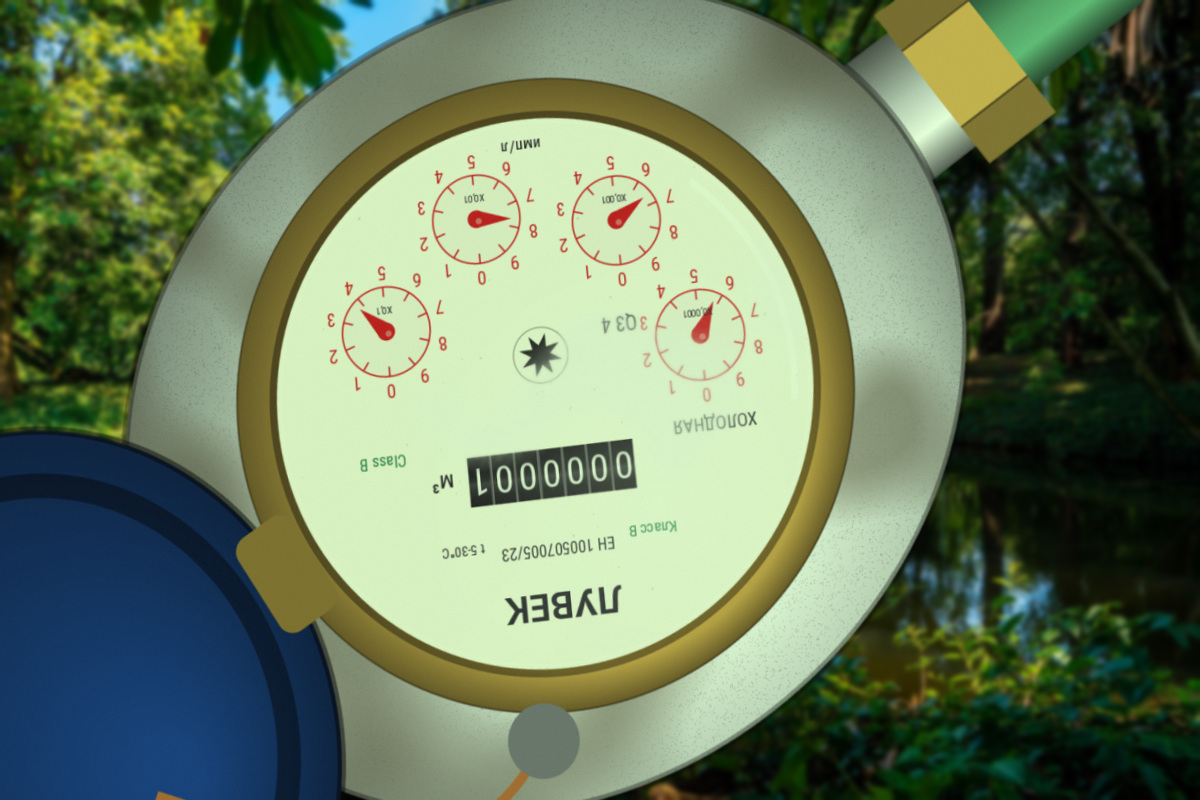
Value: 1.3765
